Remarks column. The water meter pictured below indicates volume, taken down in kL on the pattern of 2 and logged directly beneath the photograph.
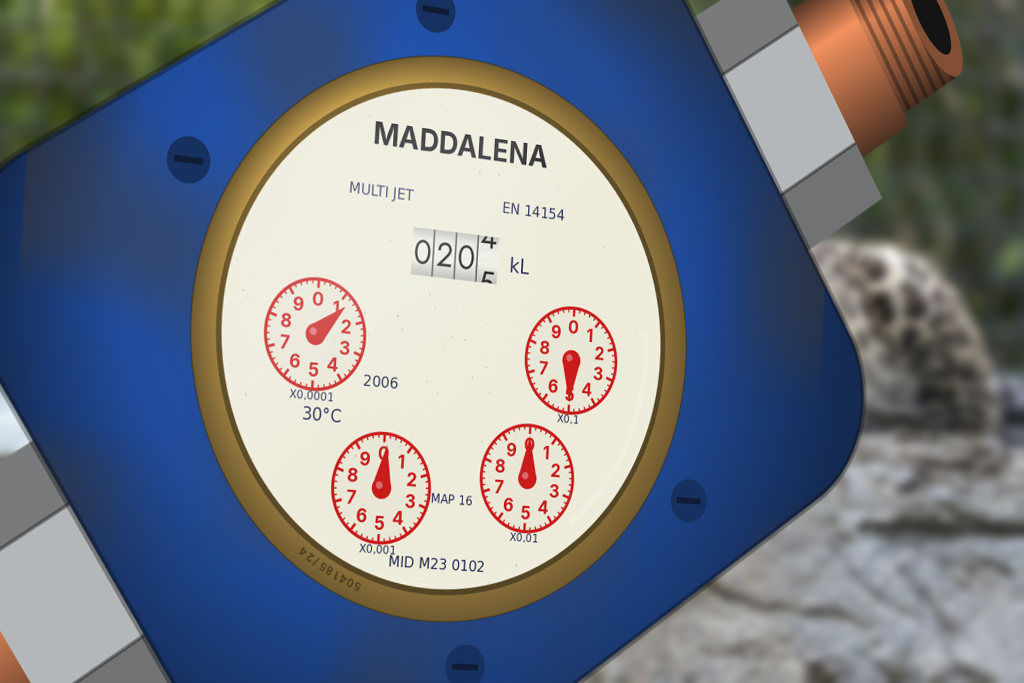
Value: 204.5001
